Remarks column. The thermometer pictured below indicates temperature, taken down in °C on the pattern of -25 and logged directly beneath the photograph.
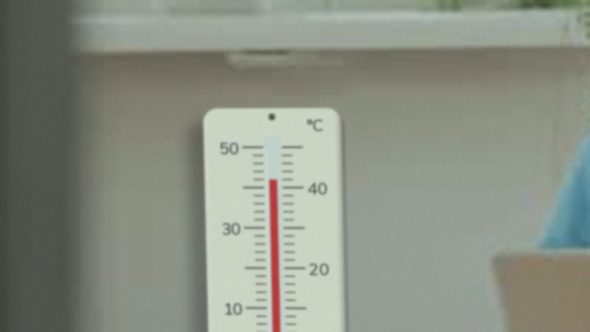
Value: 42
